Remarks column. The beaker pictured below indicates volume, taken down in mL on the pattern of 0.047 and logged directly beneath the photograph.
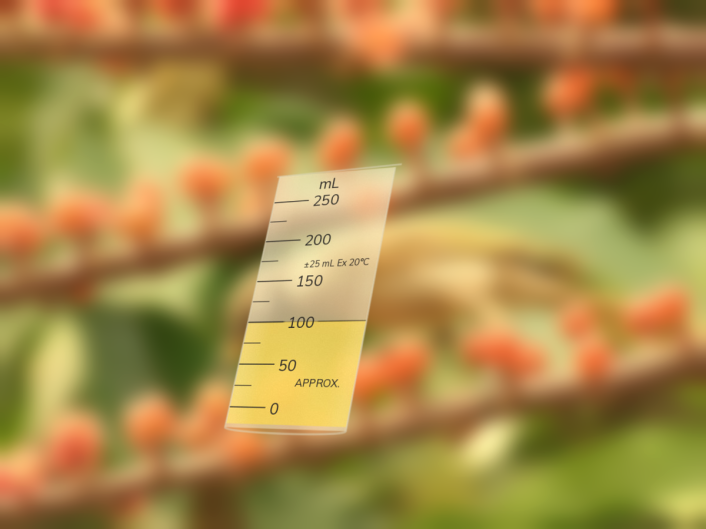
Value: 100
